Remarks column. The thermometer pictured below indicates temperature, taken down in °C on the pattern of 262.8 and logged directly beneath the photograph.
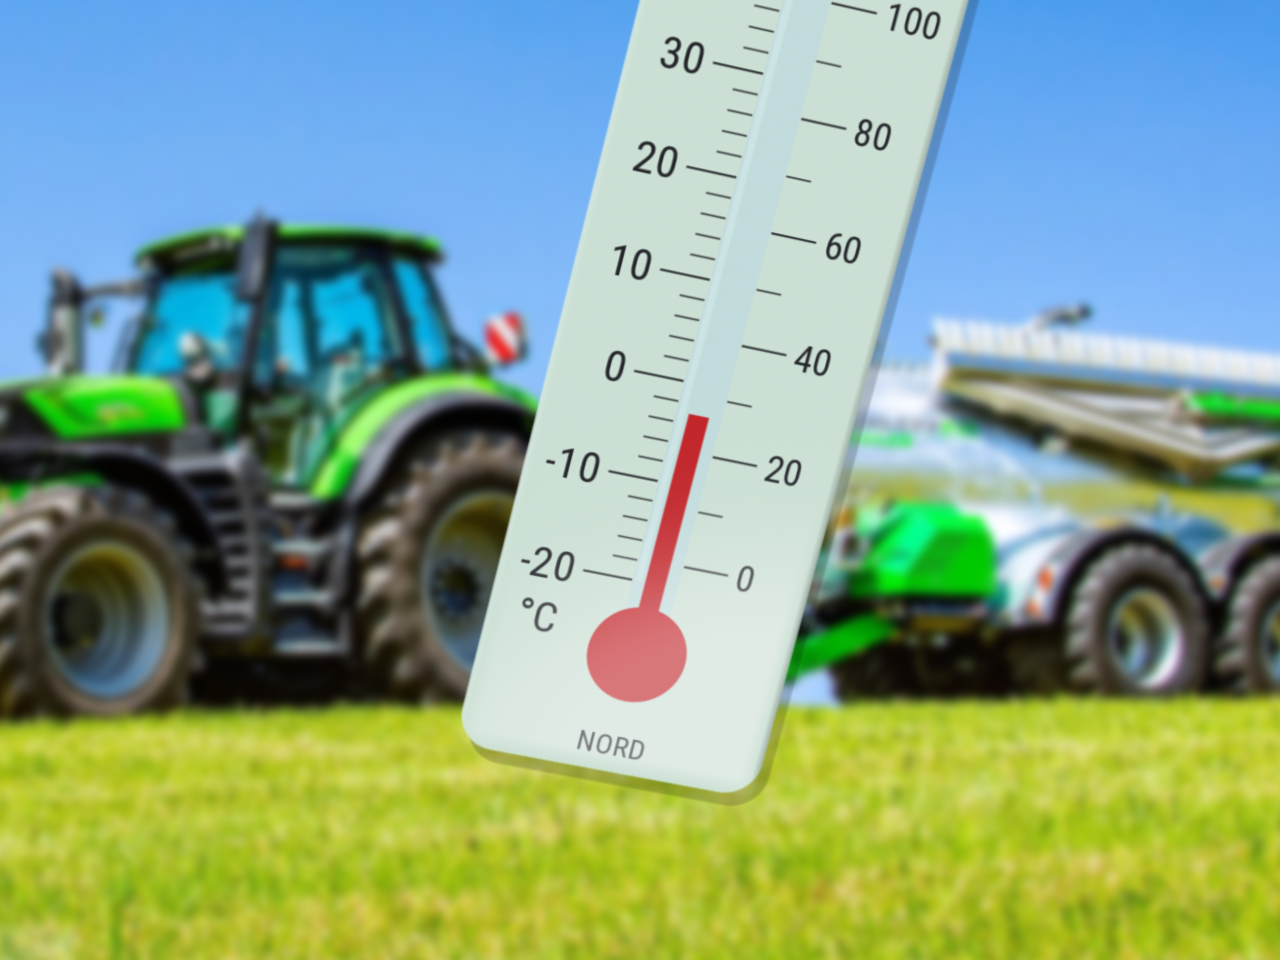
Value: -3
